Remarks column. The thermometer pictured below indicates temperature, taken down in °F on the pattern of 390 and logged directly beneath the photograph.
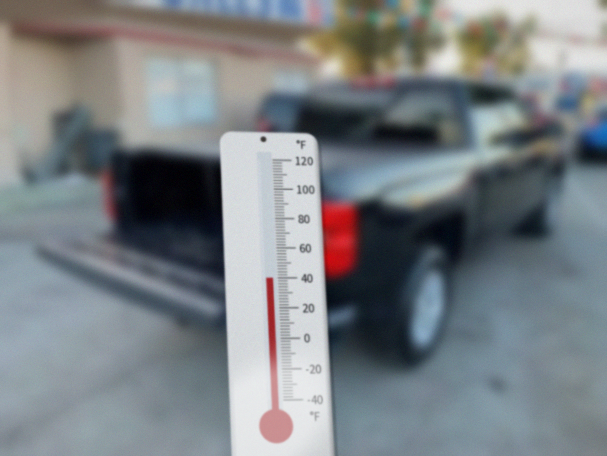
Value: 40
